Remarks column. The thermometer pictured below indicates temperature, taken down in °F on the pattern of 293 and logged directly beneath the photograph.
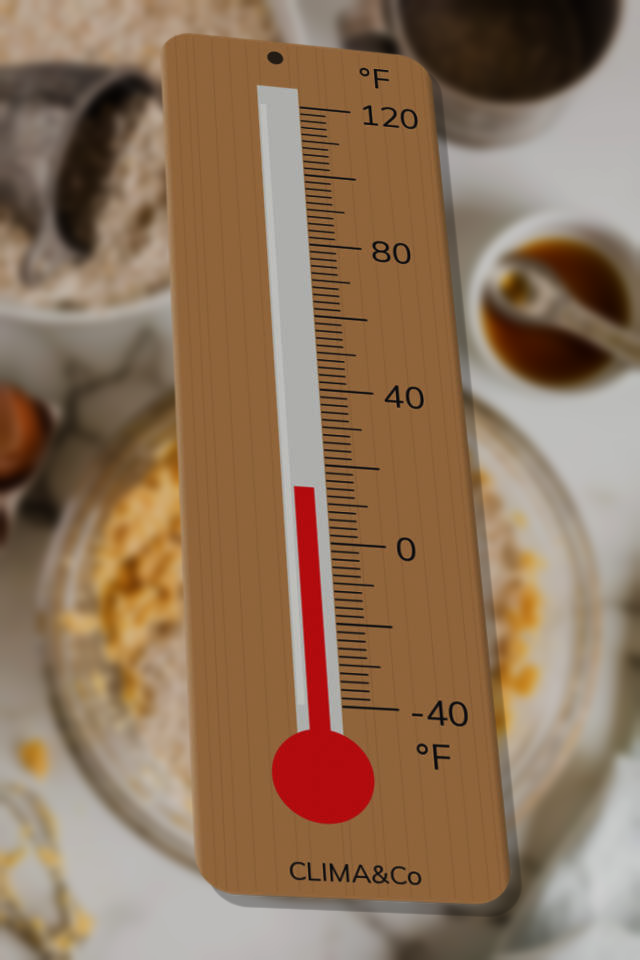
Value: 14
